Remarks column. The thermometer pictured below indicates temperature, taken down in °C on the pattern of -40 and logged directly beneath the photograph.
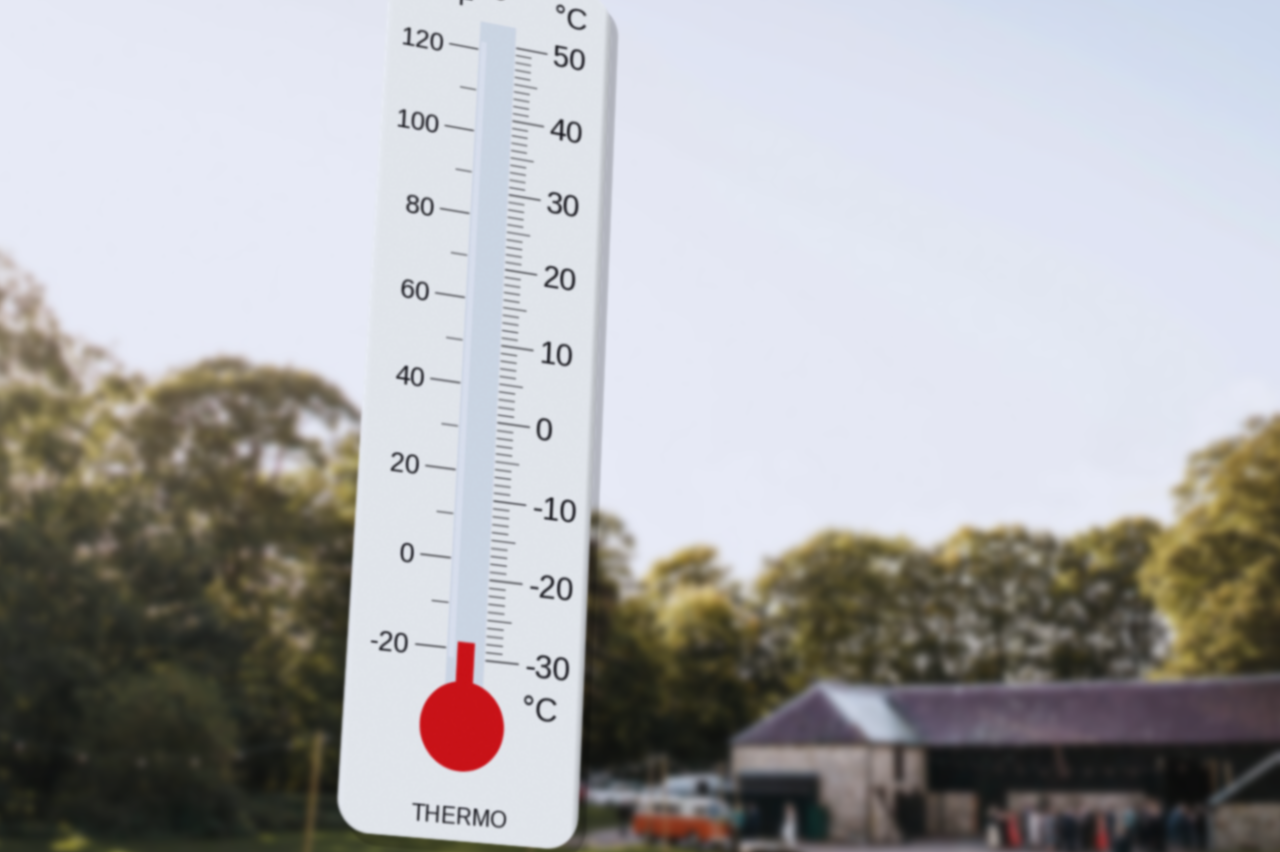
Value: -28
